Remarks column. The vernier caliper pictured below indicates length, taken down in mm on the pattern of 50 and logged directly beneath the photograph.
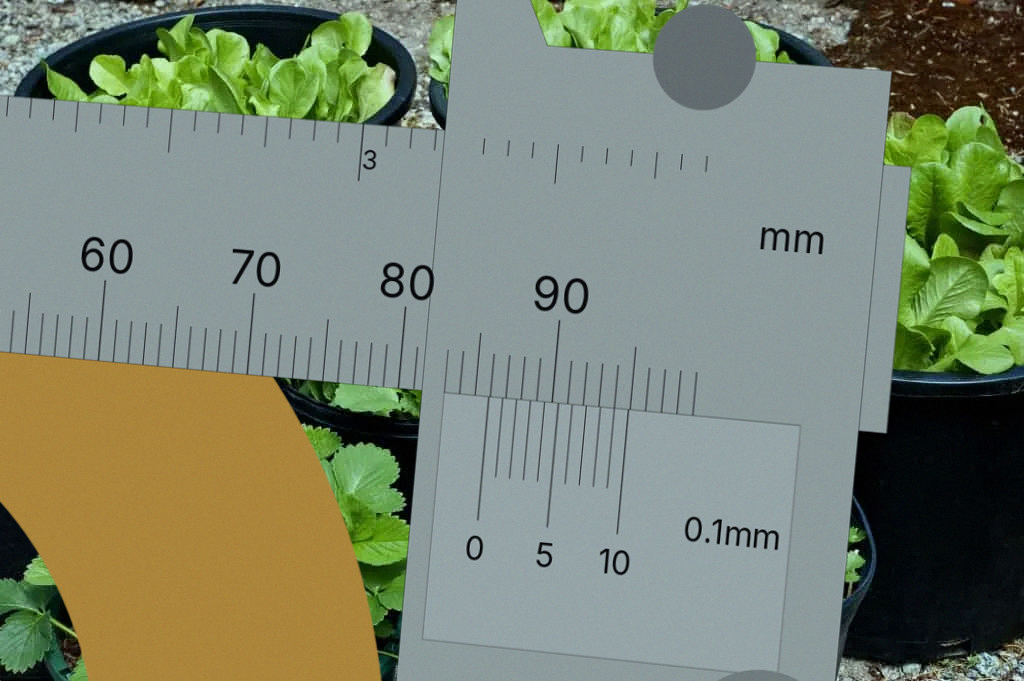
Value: 85.9
